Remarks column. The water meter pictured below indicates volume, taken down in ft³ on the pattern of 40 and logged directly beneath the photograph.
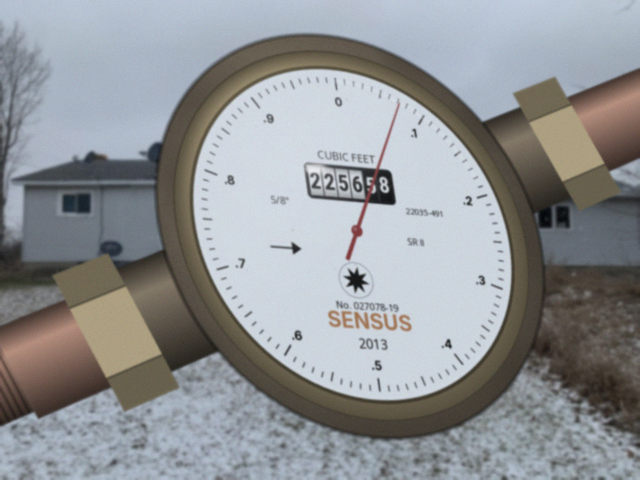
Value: 225658.07
